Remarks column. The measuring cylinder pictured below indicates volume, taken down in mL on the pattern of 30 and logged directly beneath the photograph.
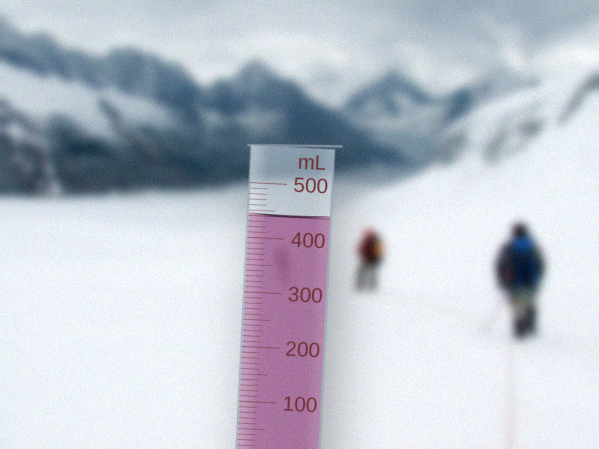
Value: 440
